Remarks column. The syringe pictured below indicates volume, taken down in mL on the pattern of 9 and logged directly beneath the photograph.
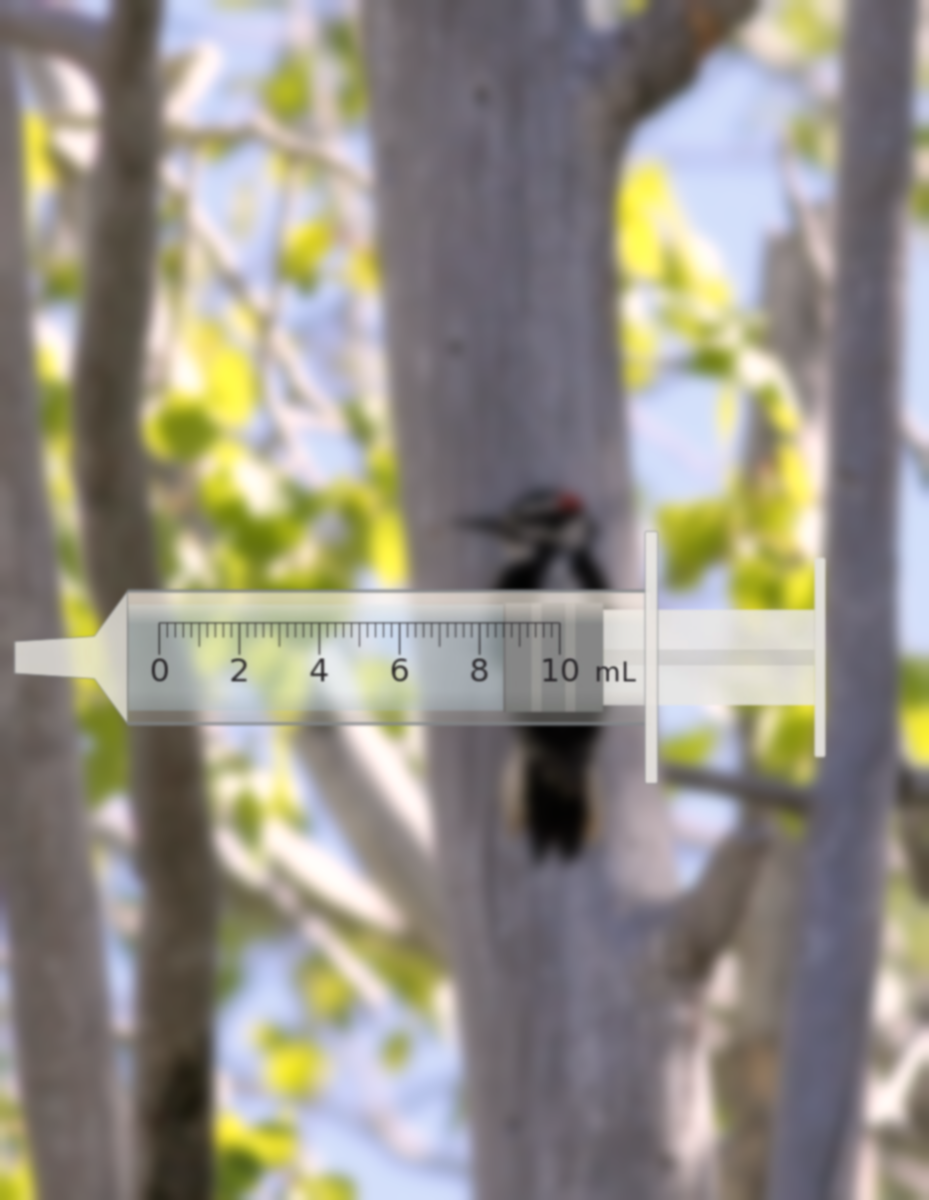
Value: 8.6
